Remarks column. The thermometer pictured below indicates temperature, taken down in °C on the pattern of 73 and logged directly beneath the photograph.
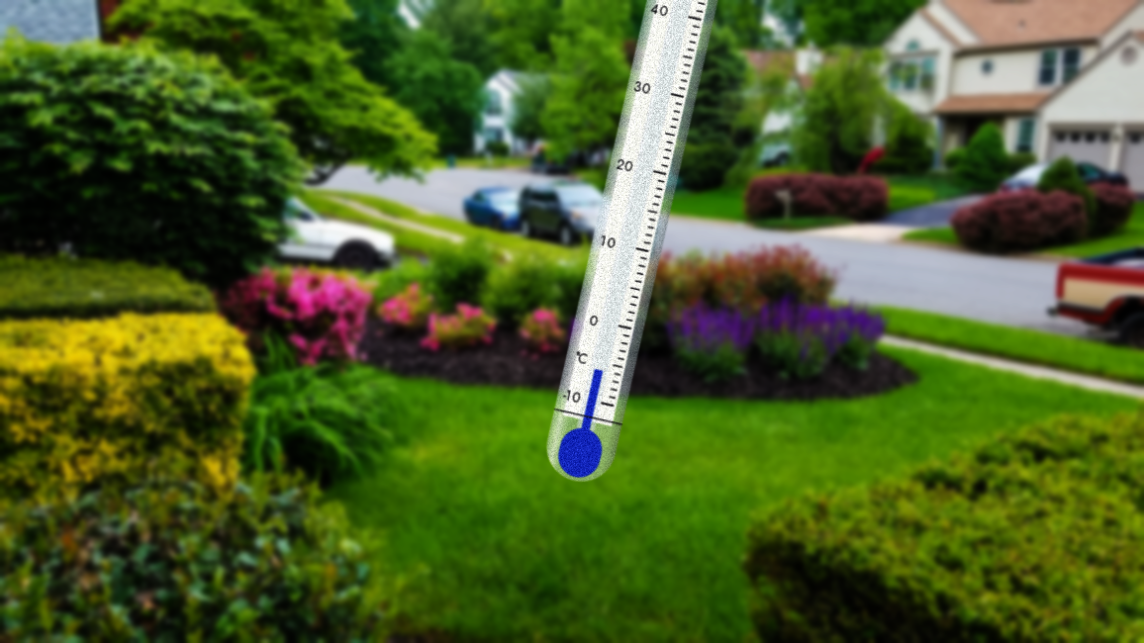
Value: -6
